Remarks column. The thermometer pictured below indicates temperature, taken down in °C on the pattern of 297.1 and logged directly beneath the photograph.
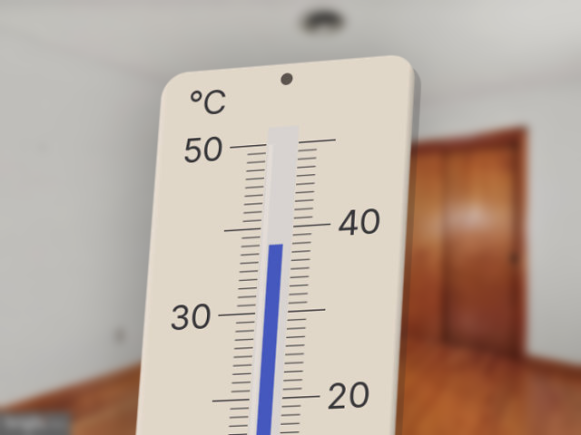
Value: 38
